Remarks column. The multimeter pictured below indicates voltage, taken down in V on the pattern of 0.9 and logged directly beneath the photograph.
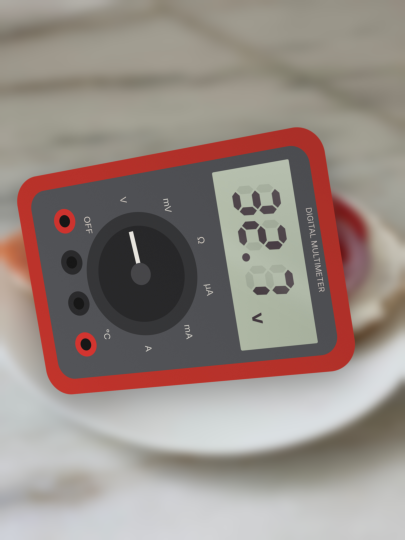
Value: 32.7
